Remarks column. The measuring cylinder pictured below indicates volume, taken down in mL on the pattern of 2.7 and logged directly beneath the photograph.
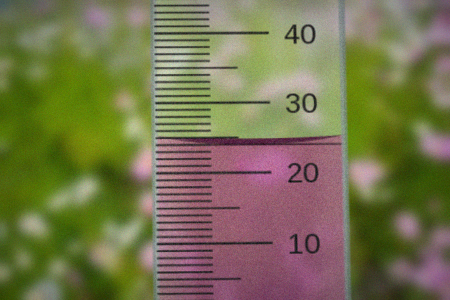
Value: 24
